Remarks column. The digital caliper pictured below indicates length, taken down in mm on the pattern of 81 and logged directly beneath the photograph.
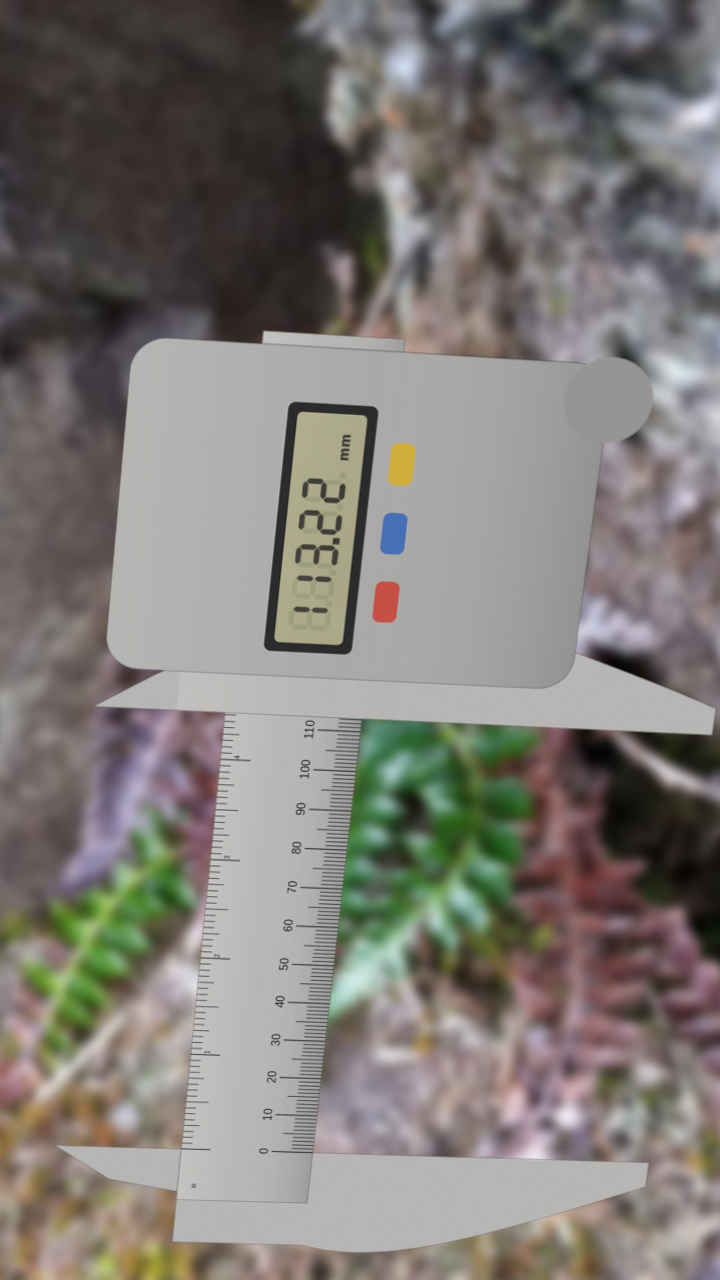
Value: 113.22
